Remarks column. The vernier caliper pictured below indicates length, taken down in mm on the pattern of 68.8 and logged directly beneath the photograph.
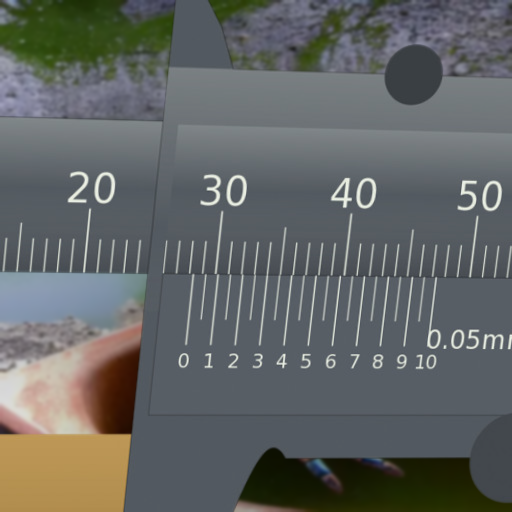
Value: 28.3
